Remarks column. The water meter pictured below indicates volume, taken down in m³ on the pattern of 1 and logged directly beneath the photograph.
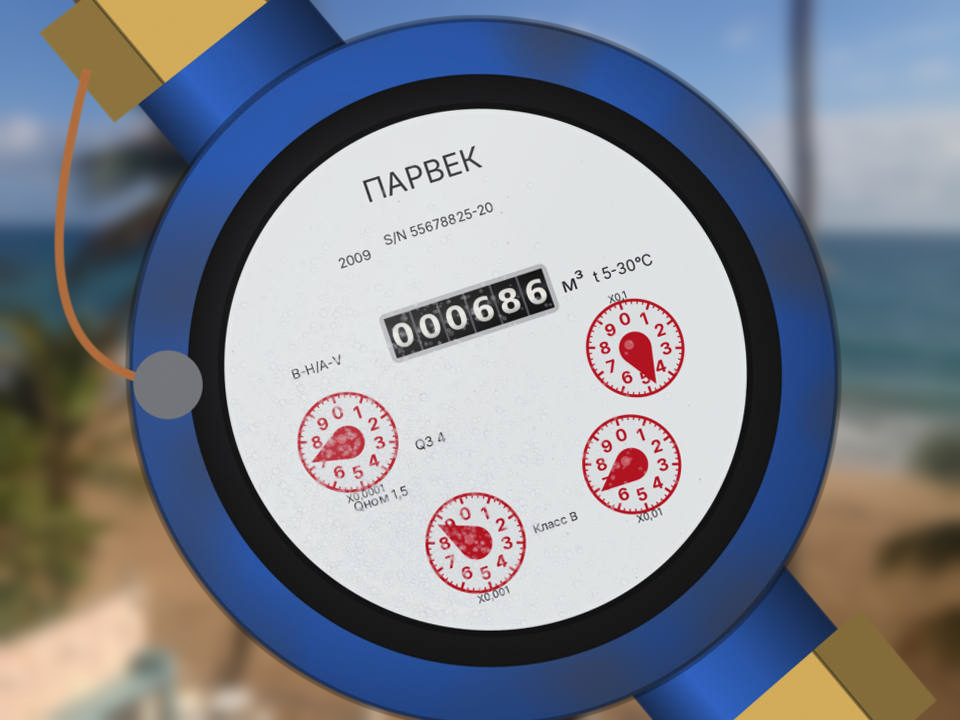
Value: 686.4687
